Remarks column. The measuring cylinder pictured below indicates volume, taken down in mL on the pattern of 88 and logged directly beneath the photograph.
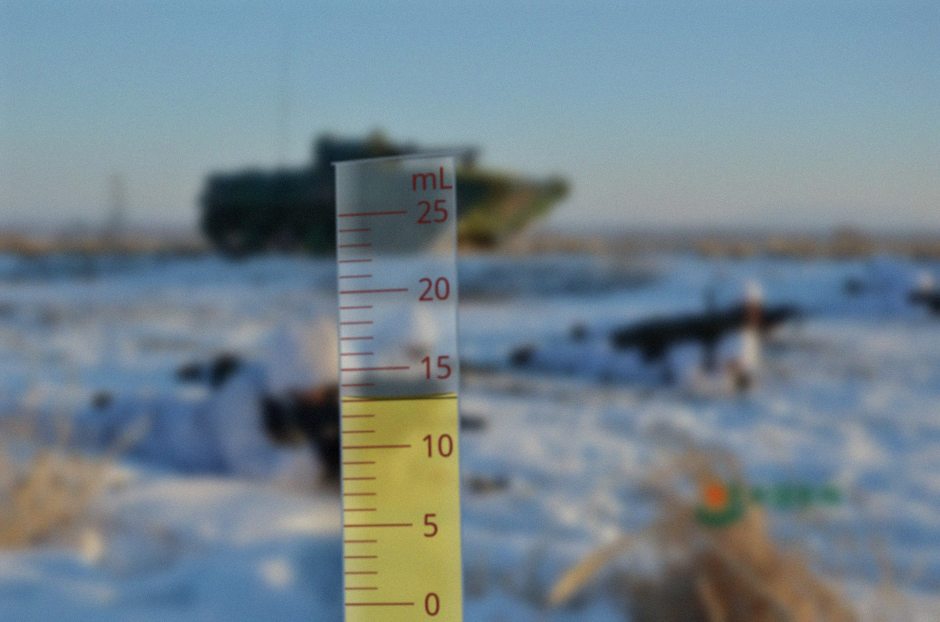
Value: 13
